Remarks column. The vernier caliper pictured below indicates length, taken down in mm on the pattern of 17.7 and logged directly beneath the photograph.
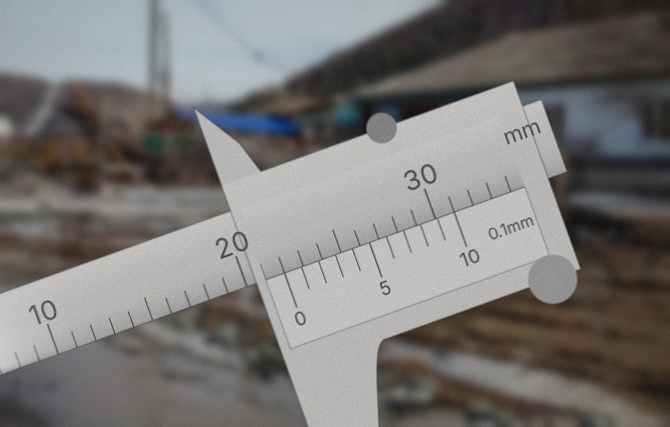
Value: 22.0
